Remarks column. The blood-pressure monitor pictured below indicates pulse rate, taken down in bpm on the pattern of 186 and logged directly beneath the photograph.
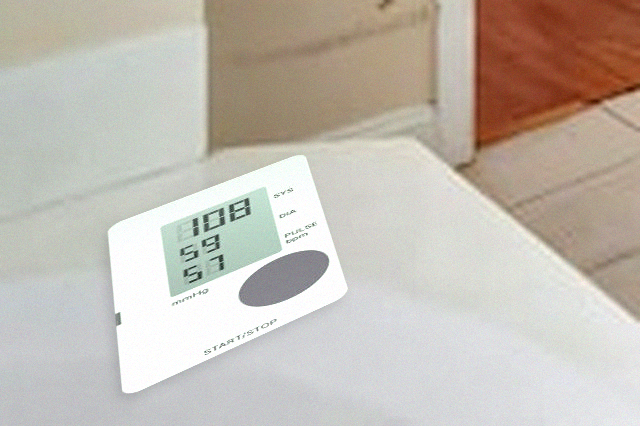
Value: 57
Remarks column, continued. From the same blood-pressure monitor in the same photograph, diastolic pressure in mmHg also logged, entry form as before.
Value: 59
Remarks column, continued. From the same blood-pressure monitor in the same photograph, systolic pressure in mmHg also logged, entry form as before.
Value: 108
